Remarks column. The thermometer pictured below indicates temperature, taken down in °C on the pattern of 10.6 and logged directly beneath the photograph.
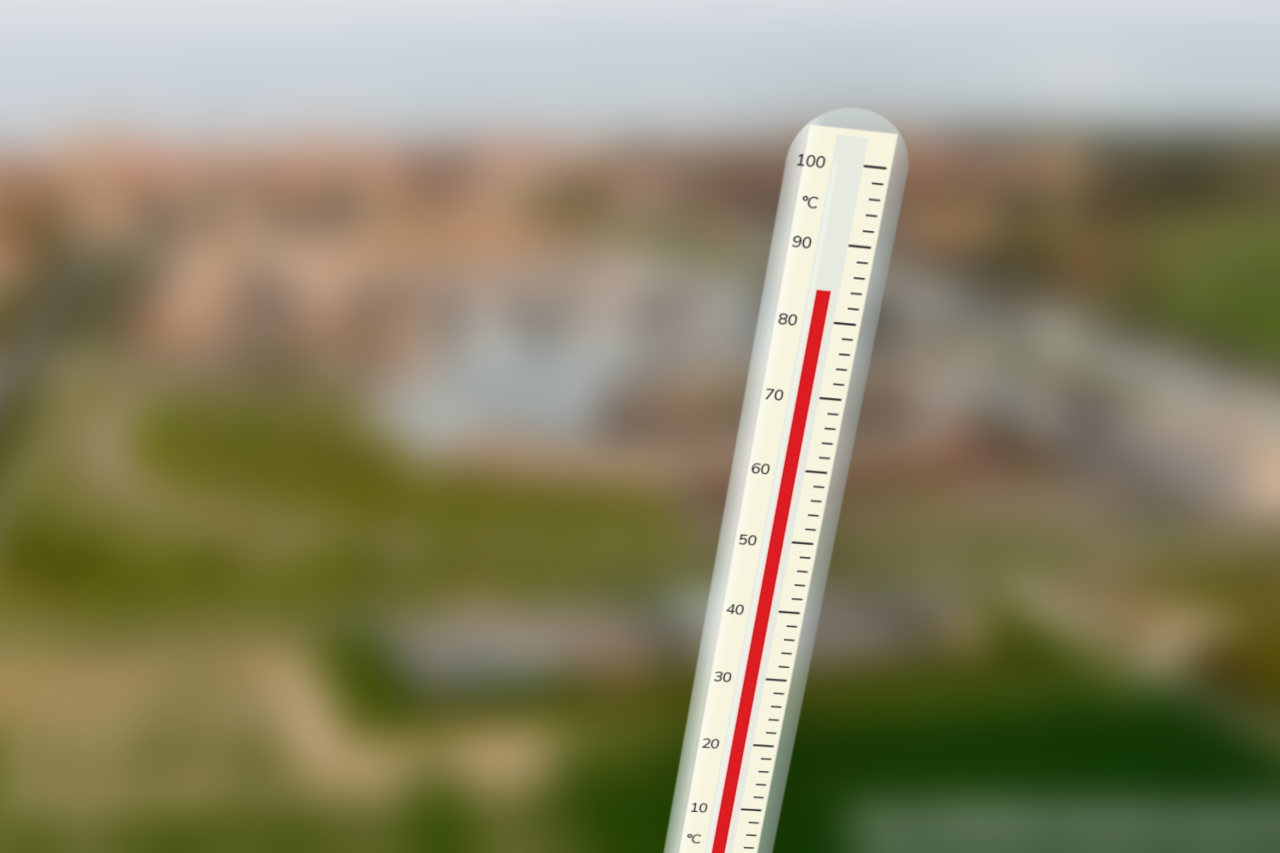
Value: 84
